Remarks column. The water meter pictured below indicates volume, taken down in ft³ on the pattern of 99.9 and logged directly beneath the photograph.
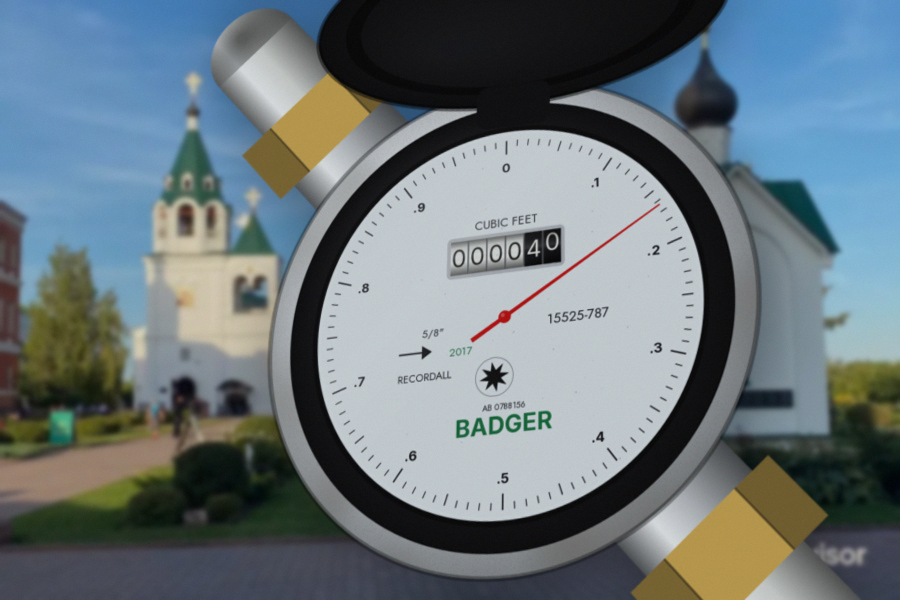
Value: 40.16
